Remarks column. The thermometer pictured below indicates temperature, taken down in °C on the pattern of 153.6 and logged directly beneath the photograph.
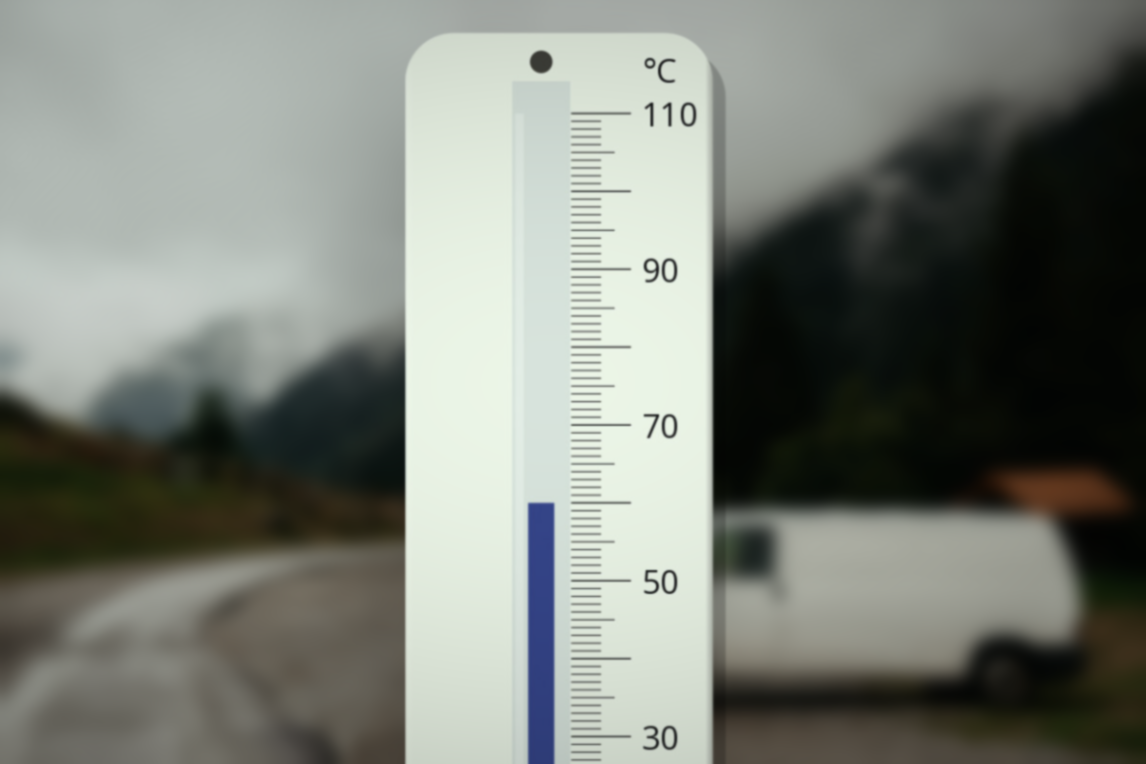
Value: 60
